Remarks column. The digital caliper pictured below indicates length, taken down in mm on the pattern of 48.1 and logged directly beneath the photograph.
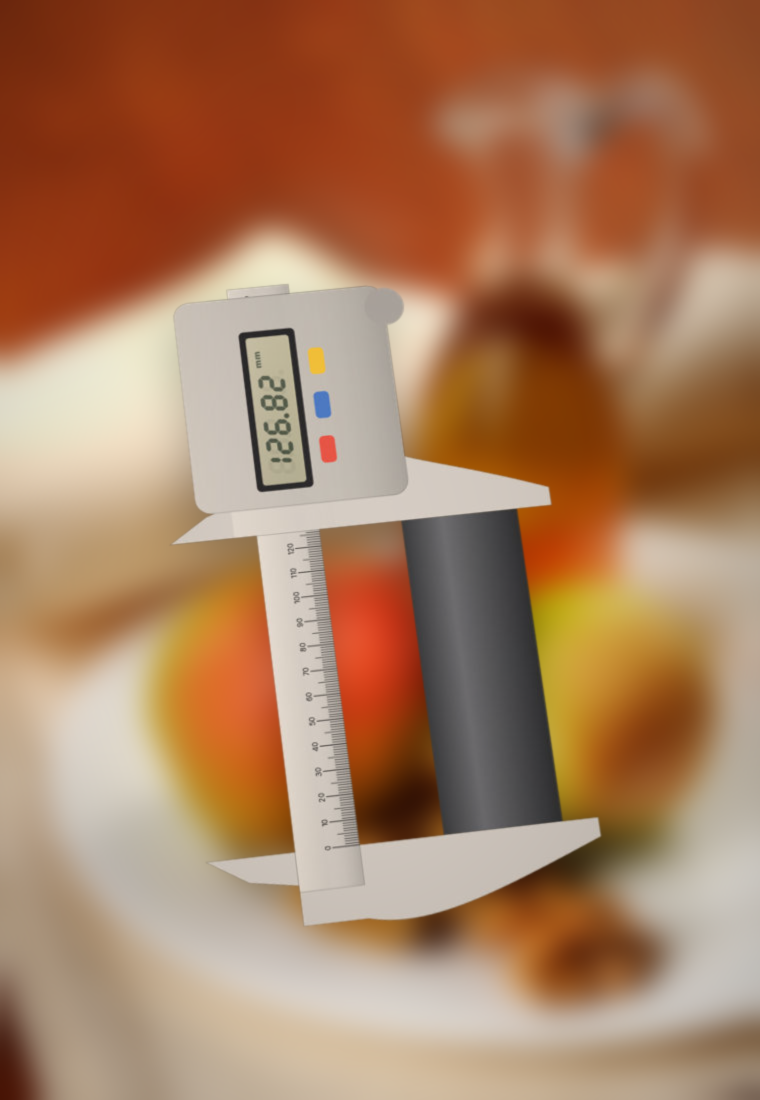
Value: 126.82
